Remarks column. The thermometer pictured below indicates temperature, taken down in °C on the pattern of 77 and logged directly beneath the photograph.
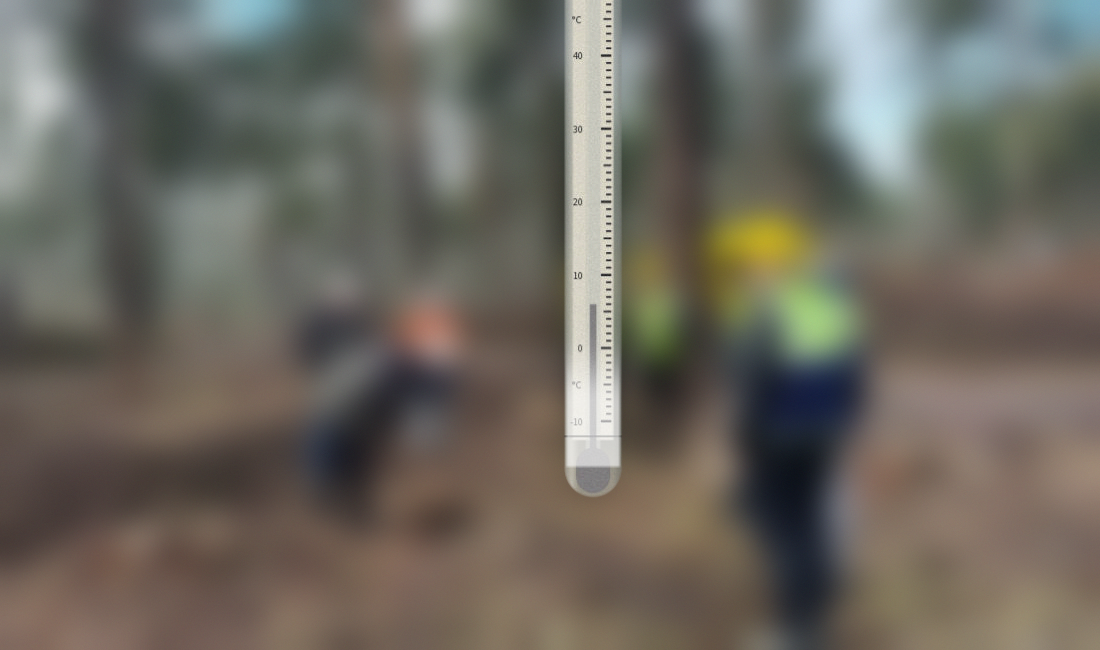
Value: 6
